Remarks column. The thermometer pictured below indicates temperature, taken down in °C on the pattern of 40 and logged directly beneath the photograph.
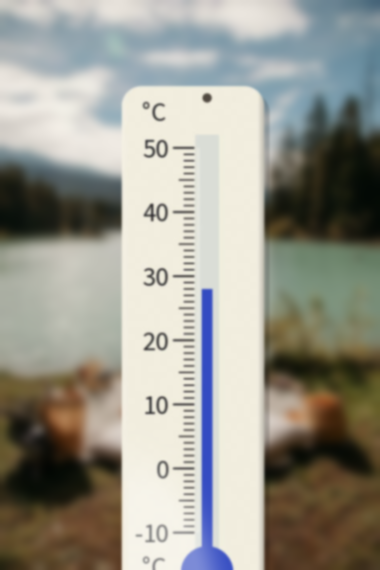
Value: 28
